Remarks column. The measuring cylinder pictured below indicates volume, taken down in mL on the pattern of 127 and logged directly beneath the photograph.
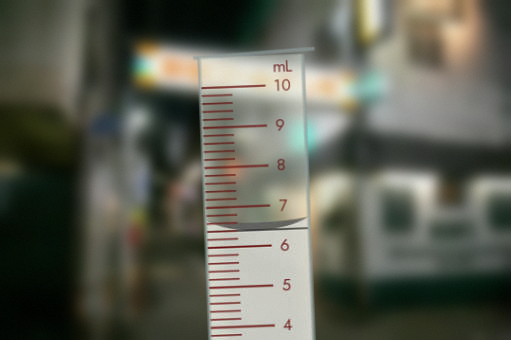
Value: 6.4
